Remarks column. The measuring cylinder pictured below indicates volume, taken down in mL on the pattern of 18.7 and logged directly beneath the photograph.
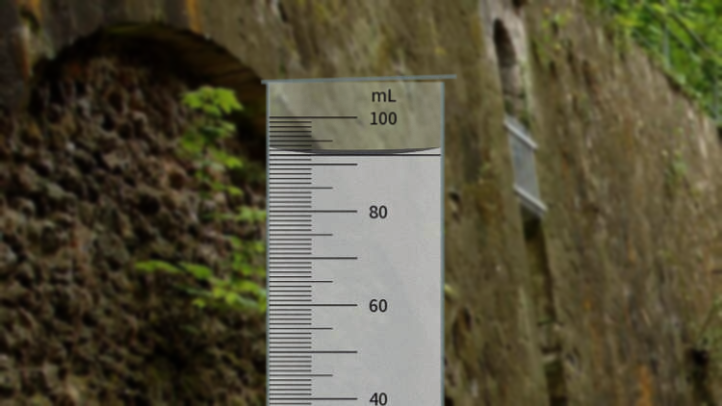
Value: 92
